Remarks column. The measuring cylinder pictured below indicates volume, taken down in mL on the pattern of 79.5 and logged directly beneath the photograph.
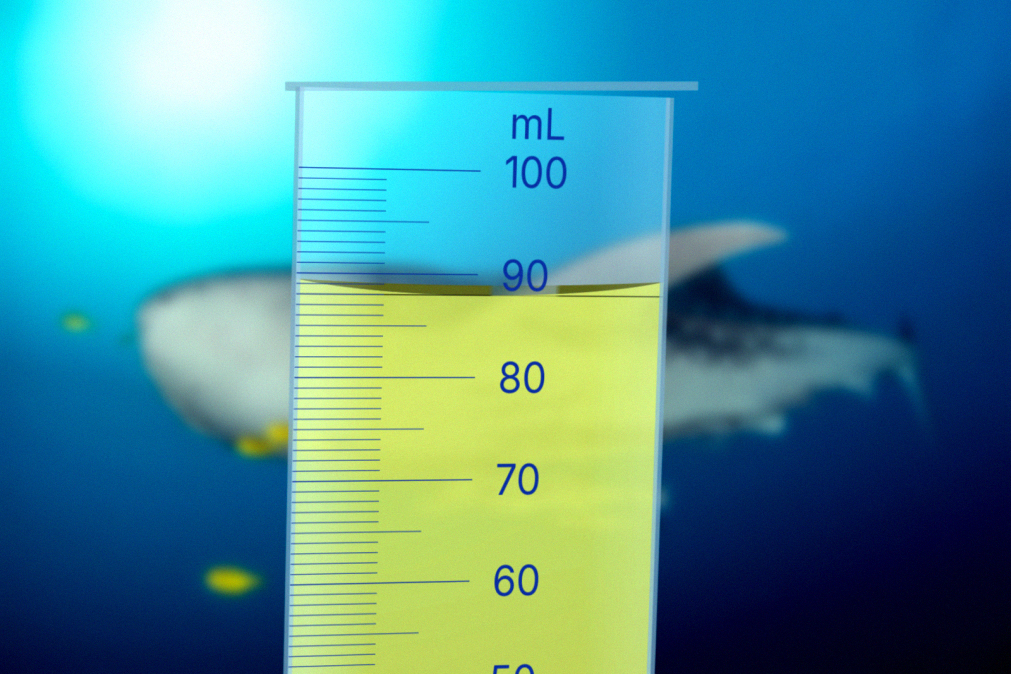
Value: 88
